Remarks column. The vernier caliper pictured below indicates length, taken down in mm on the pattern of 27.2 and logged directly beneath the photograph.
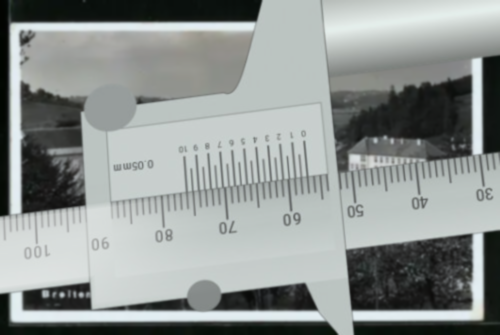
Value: 57.0
